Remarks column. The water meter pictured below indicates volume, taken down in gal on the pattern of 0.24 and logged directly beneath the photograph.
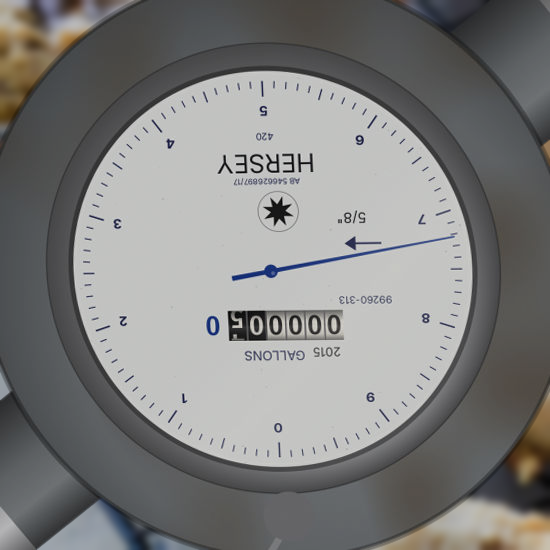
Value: 47.2
